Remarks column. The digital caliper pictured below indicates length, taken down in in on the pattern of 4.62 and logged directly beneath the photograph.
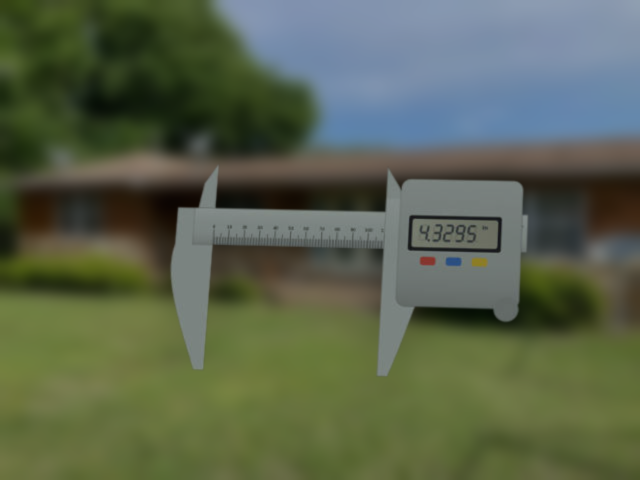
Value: 4.3295
